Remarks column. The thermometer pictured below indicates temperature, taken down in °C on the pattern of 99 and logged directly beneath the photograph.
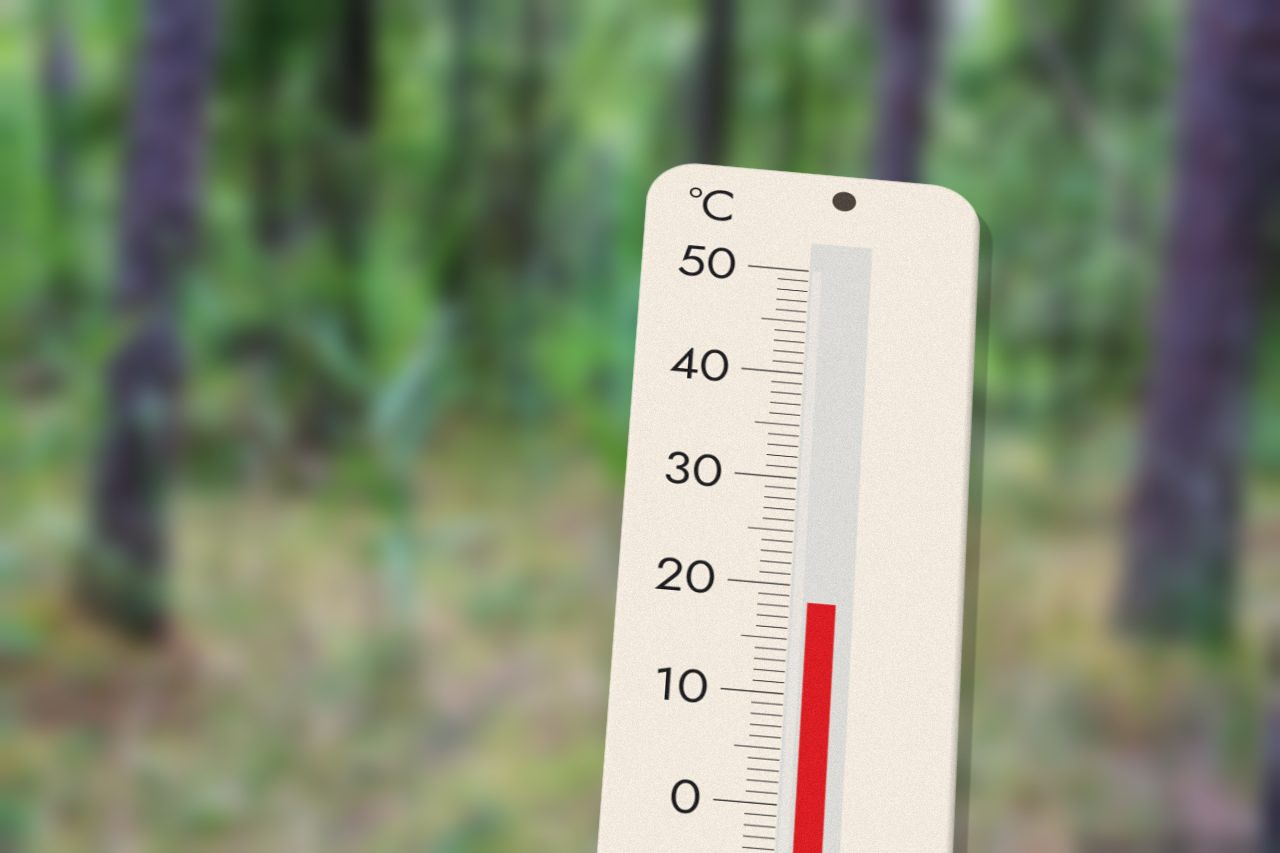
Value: 18.5
